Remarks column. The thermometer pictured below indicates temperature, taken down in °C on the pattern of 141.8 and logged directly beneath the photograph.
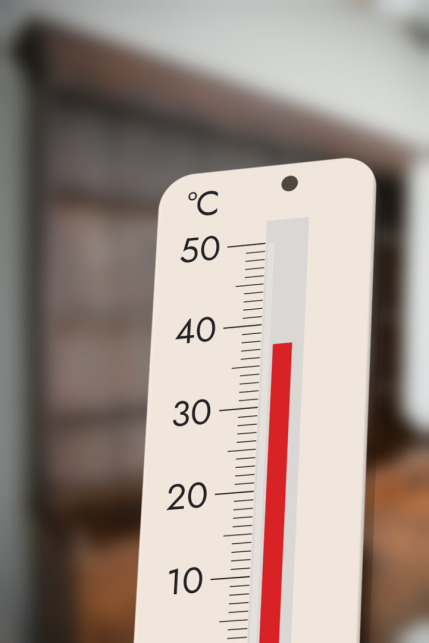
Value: 37.5
